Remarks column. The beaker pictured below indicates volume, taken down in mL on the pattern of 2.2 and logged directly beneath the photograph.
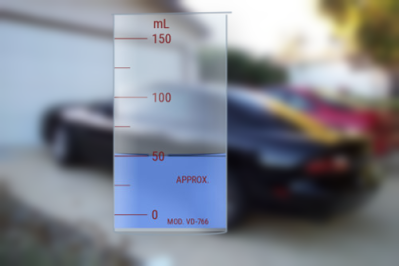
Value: 50
